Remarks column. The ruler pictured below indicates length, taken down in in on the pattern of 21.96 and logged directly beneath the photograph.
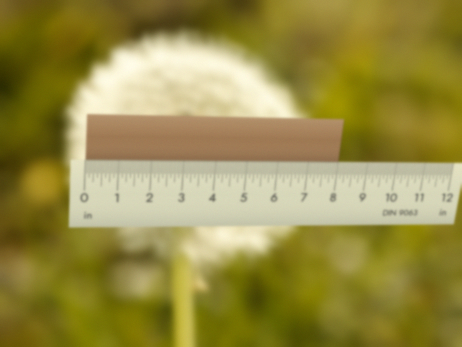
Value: 8
